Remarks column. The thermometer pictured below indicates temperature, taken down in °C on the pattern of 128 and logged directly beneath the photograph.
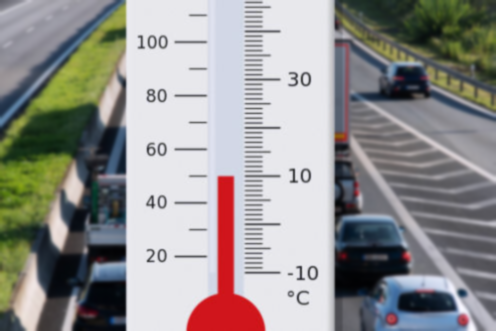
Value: 10
